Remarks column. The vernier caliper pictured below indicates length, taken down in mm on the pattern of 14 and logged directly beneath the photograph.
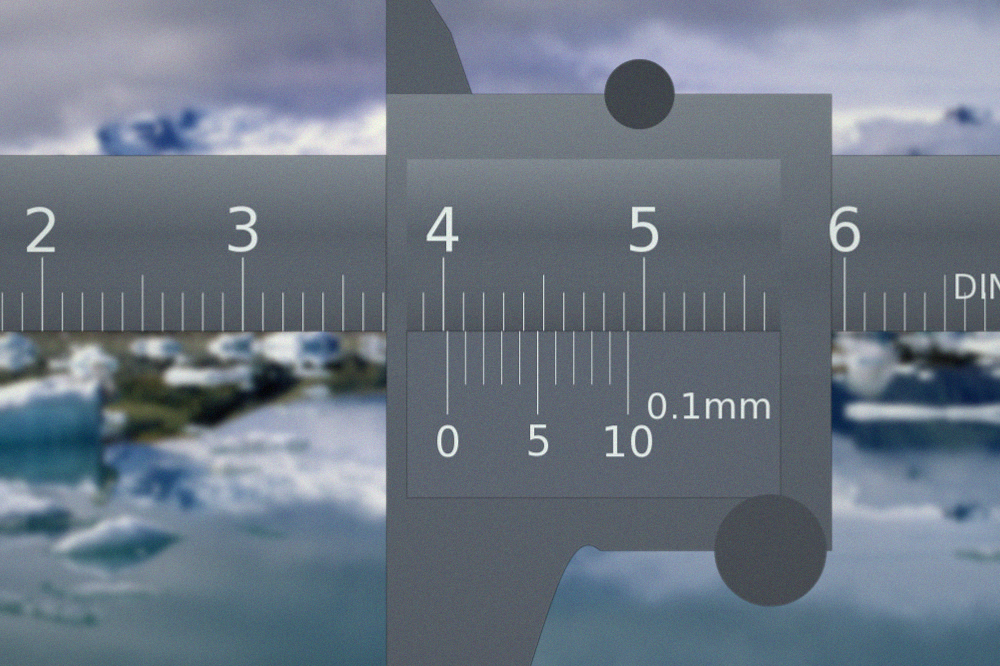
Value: 40.2
